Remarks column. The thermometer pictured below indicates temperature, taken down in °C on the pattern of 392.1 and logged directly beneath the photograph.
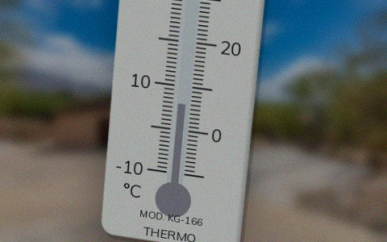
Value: 6
